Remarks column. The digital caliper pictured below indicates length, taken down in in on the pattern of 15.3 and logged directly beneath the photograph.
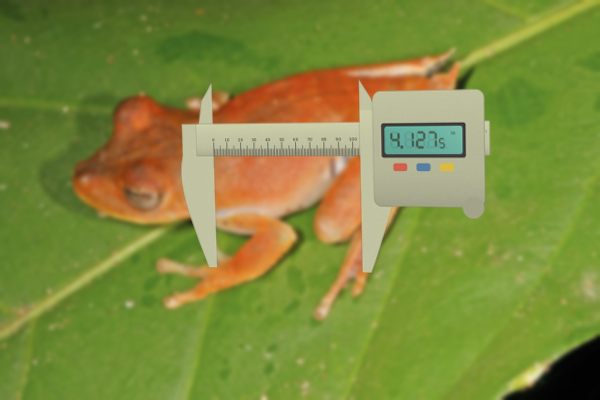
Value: 4.1275
